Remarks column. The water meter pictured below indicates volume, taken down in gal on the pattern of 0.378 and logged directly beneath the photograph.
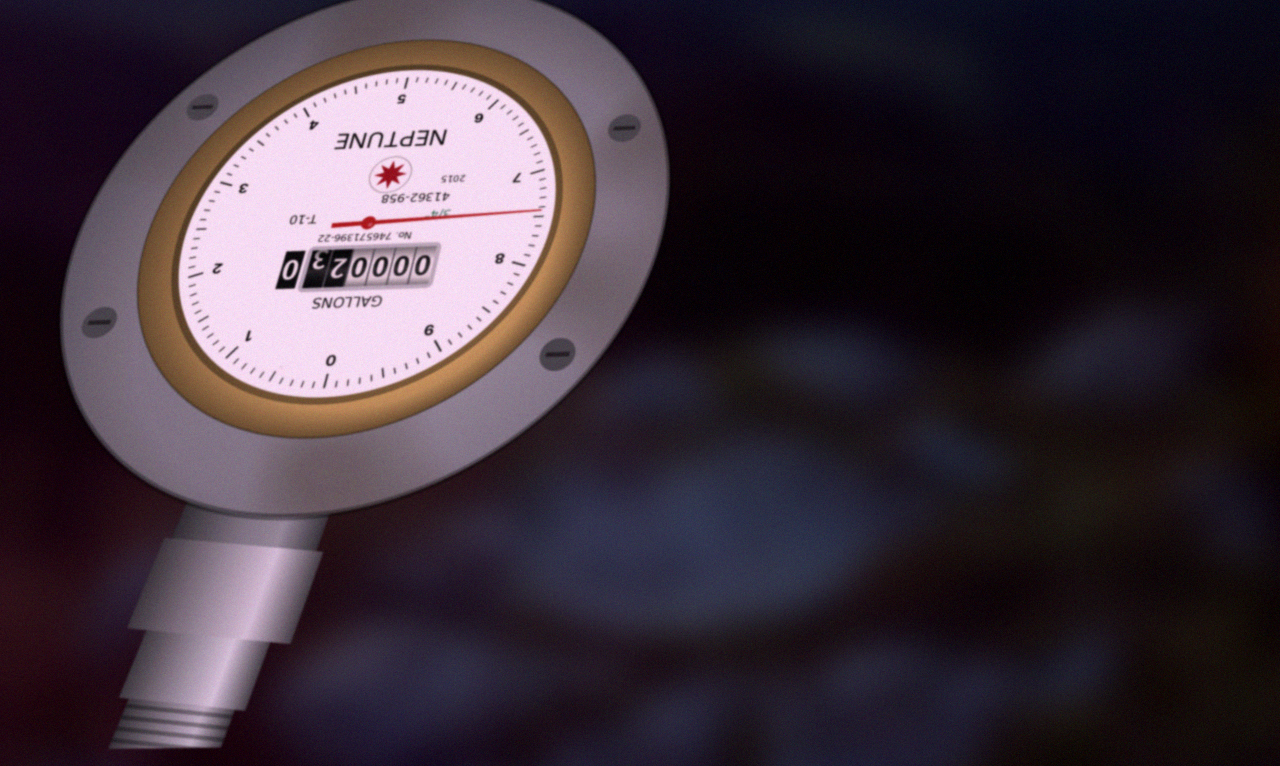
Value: 227.4
